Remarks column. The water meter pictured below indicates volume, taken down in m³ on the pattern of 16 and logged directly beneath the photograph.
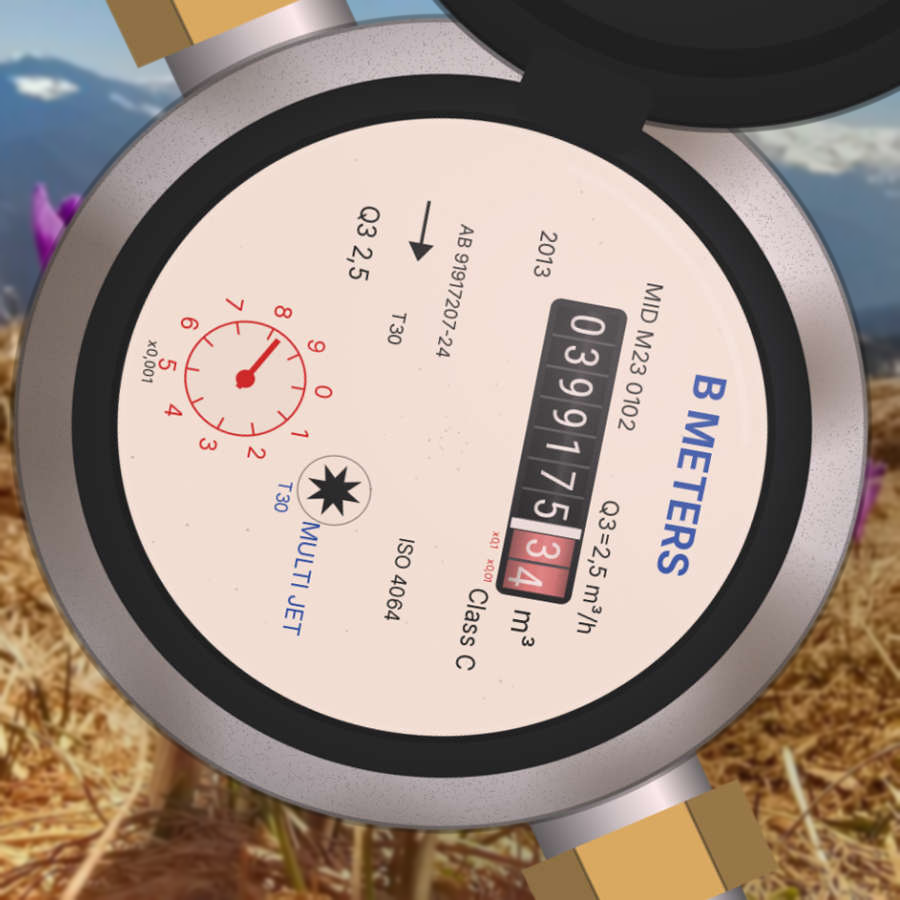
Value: 399175.338
